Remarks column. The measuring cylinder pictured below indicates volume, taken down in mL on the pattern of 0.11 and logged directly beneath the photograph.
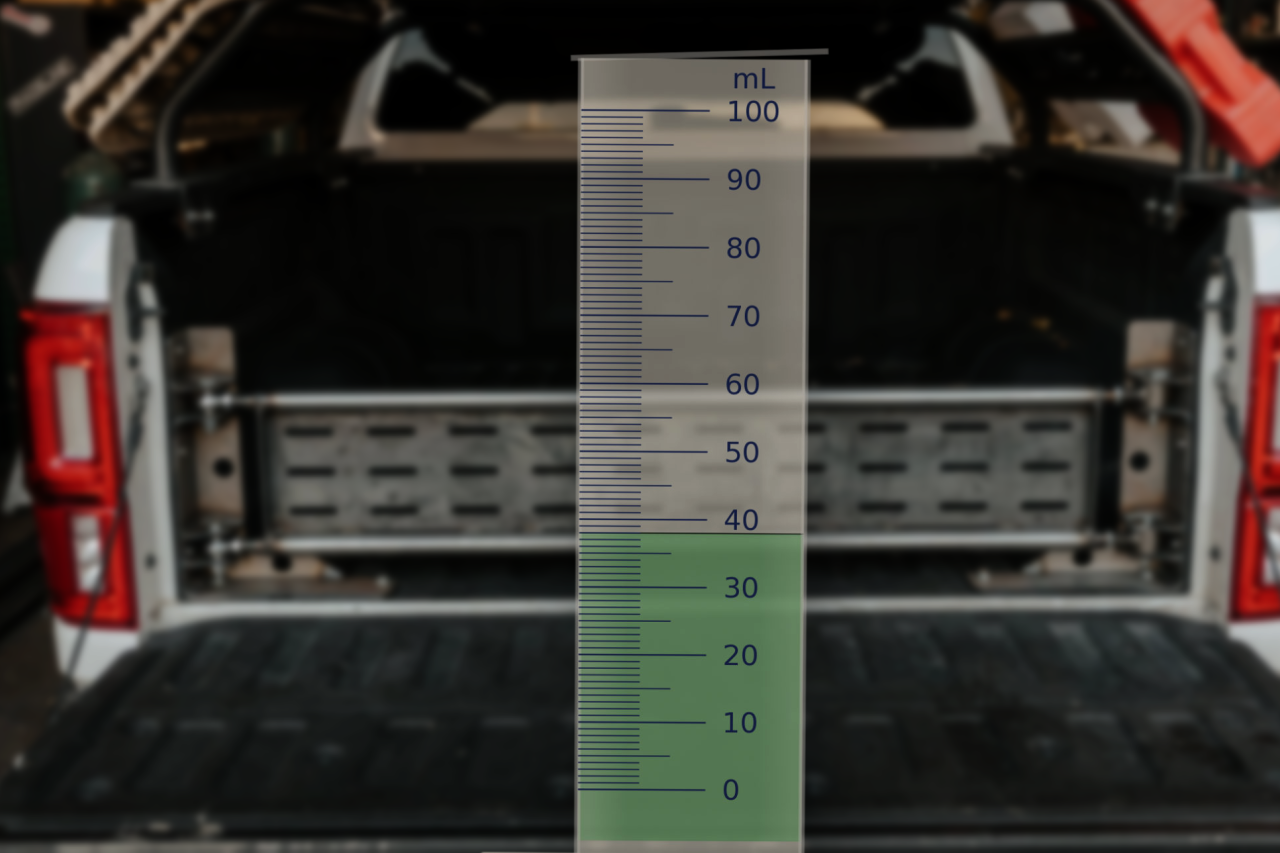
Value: 38
